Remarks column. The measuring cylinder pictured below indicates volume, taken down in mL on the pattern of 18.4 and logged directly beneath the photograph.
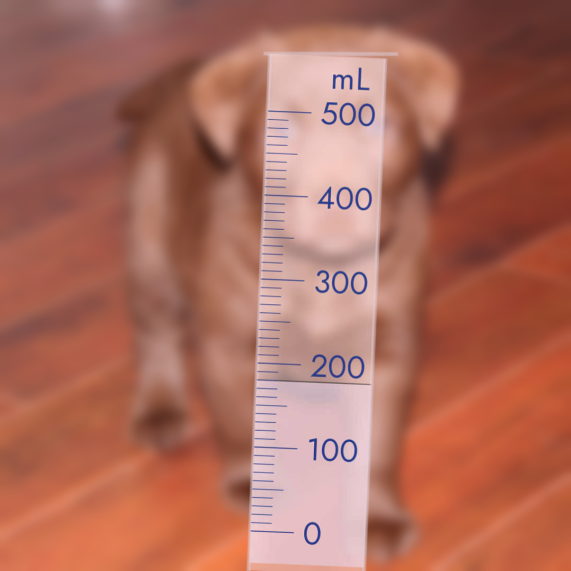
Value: 180
